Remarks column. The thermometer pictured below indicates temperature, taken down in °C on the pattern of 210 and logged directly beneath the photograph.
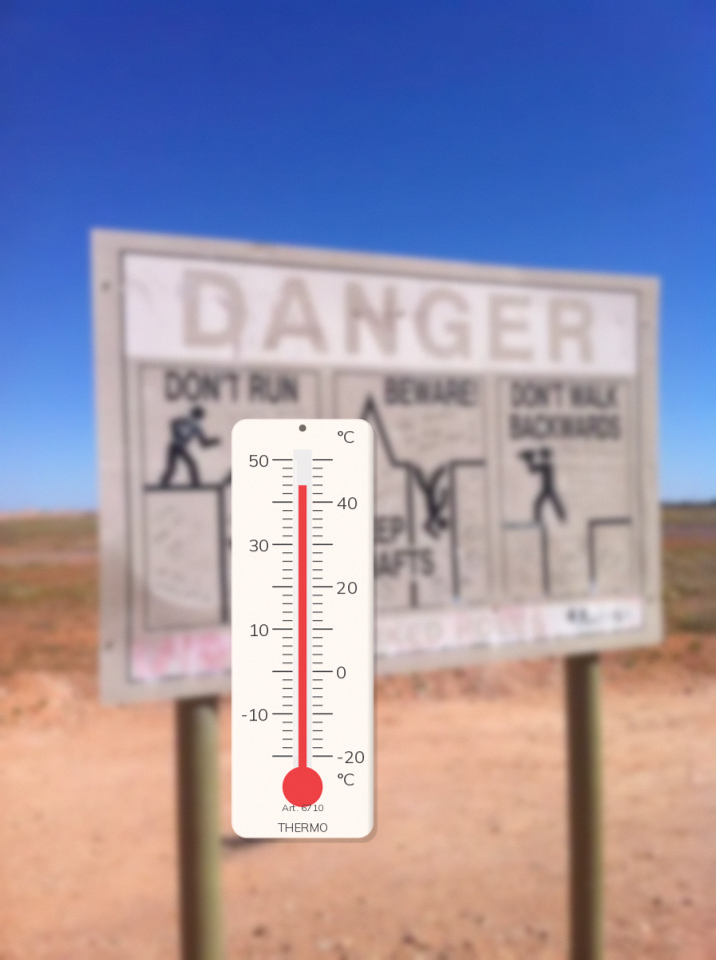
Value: 44
